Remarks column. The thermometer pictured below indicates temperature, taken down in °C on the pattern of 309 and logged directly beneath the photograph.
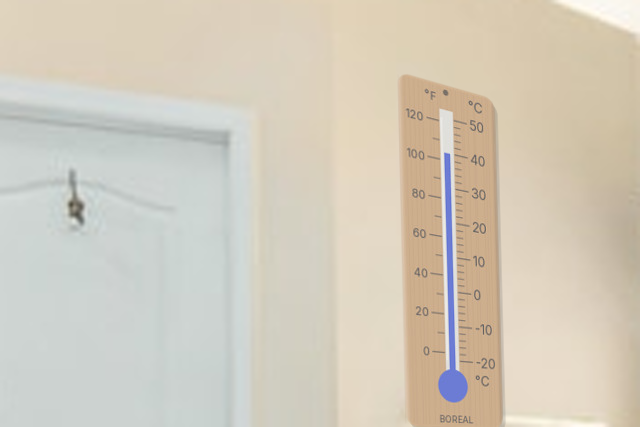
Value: 40
